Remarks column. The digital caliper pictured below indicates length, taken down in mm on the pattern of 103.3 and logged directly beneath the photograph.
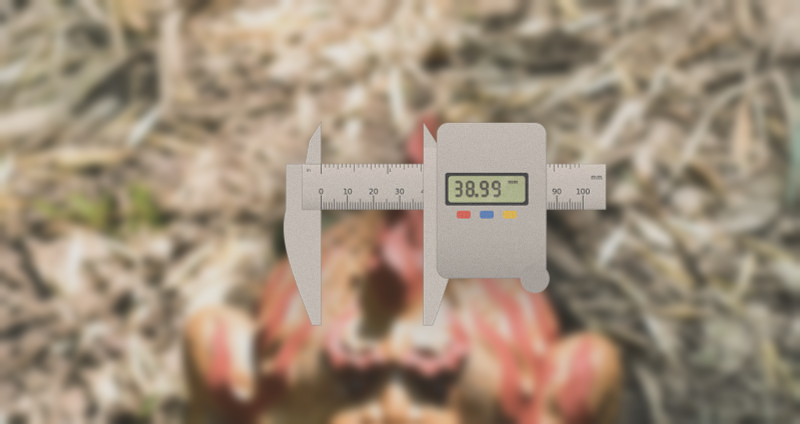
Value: 38.99
